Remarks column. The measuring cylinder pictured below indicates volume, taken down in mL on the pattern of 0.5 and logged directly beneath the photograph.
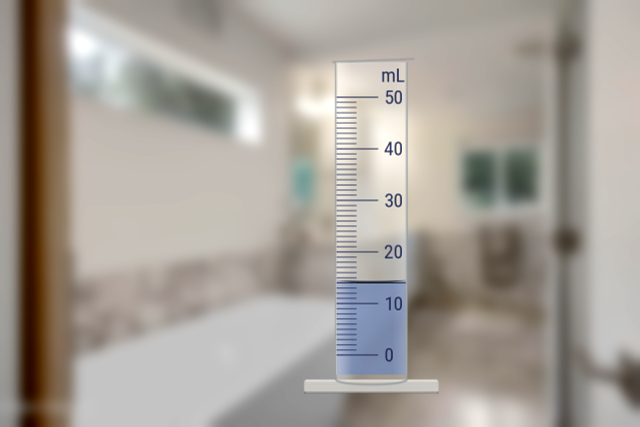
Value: 14
